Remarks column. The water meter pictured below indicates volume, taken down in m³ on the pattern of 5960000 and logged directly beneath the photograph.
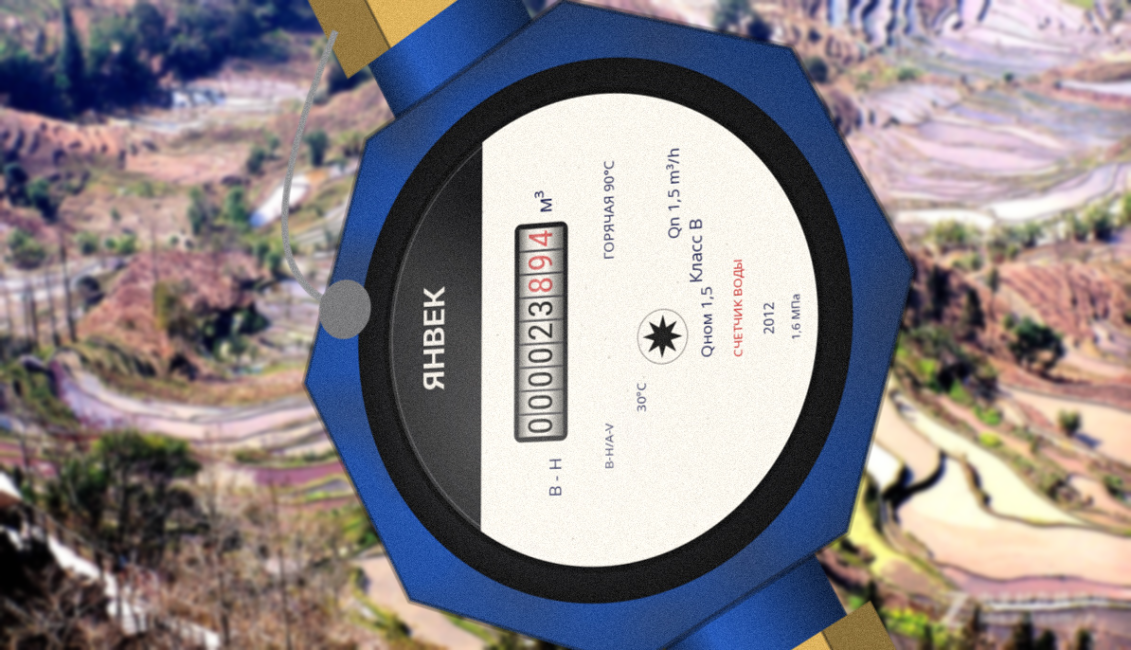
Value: 23.894
